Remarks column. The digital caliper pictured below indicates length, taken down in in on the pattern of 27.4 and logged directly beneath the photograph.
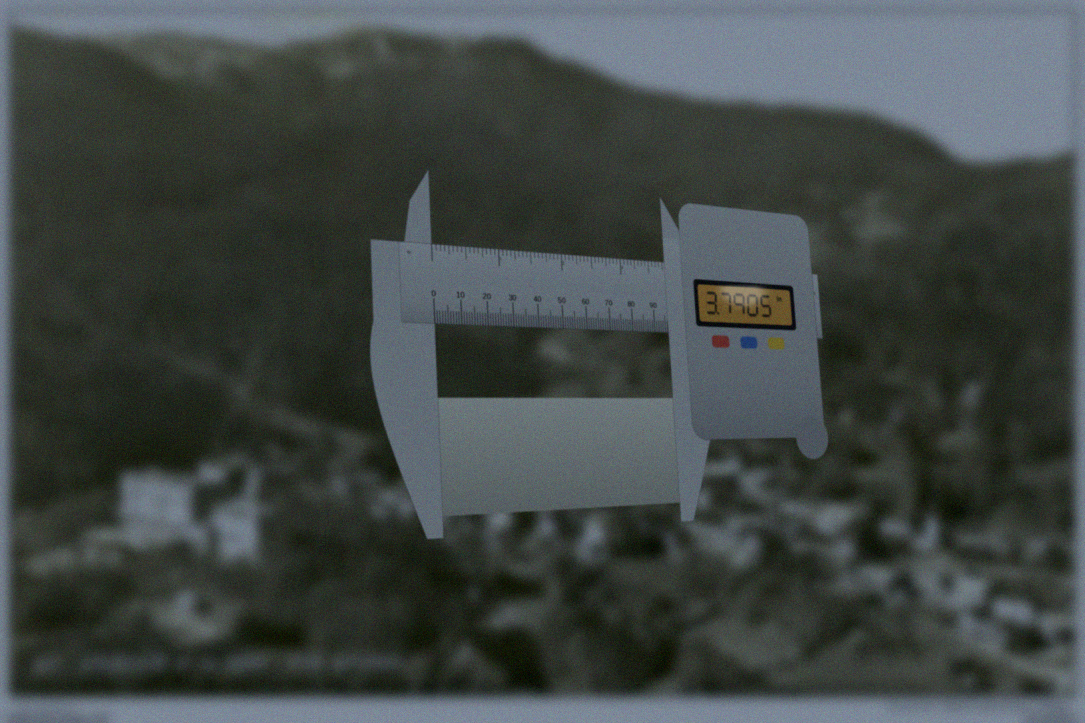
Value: 3.7905
